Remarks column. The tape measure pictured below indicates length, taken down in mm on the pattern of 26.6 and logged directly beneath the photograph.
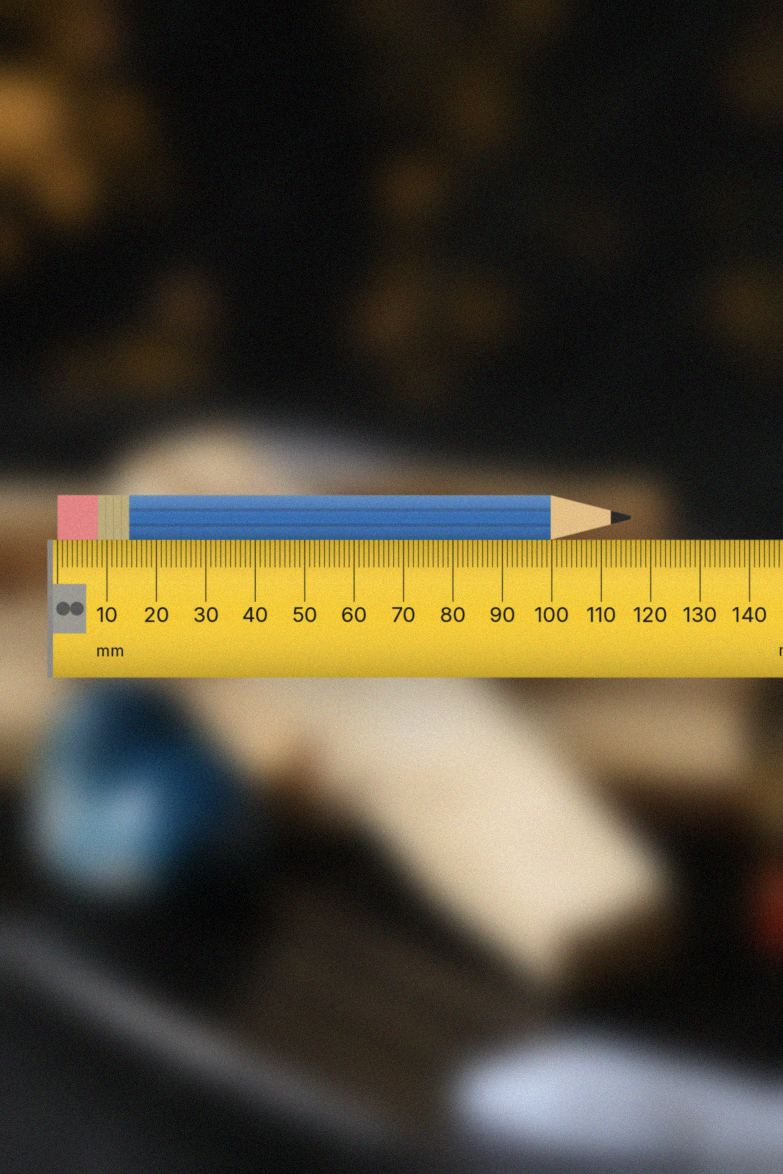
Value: 116
